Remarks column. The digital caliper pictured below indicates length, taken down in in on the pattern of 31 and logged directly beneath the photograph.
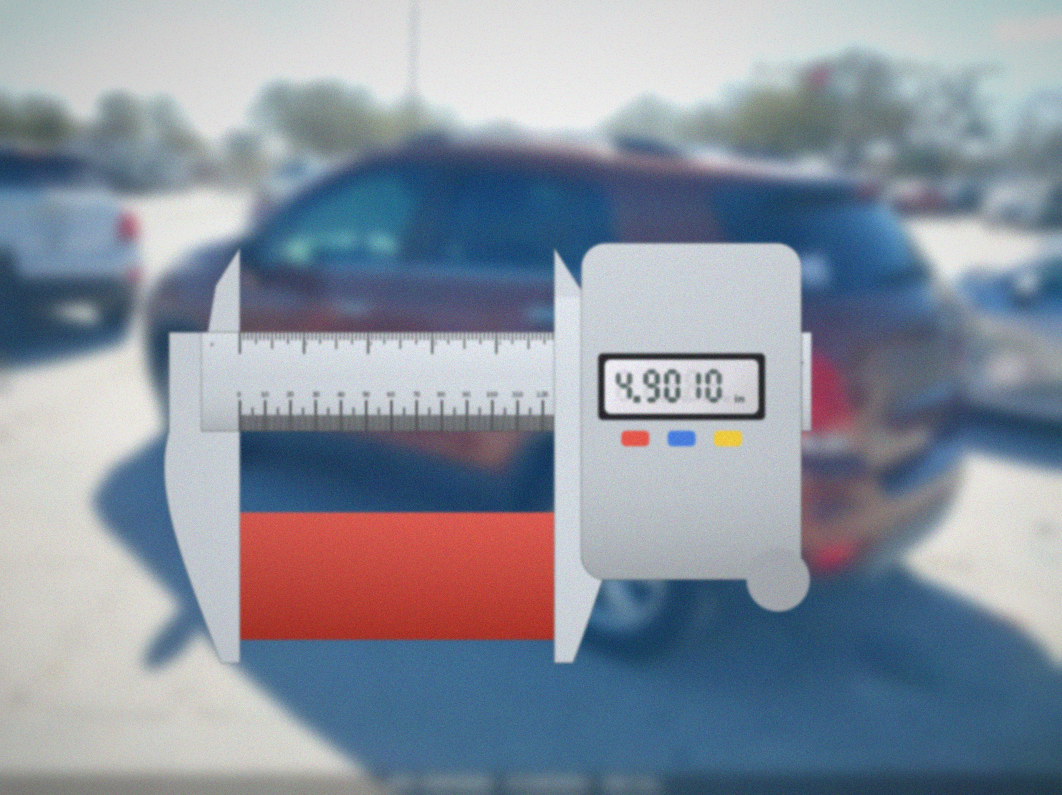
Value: 4.9010
